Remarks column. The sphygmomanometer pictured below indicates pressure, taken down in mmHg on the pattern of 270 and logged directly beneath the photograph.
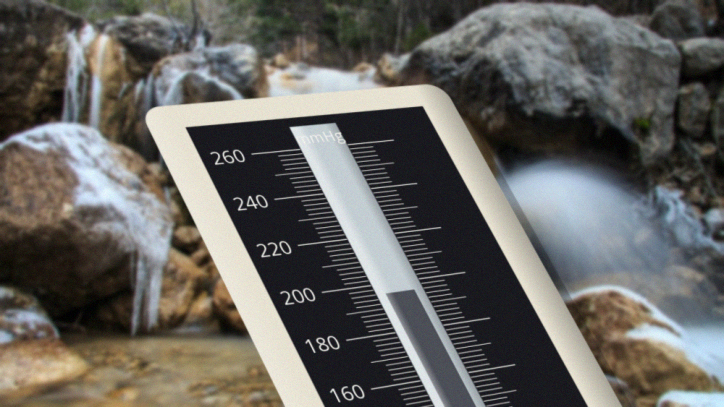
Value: 196
